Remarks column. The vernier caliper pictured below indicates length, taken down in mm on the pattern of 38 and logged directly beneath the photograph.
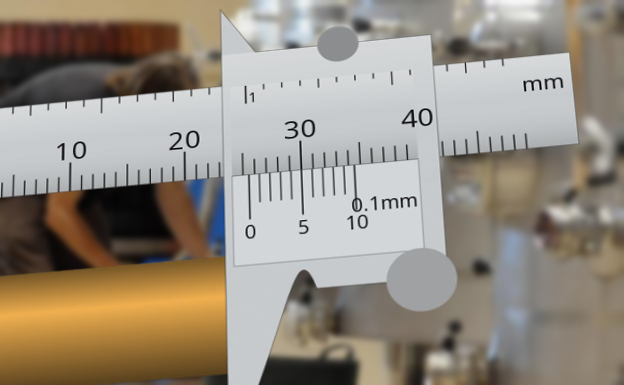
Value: 25.5
